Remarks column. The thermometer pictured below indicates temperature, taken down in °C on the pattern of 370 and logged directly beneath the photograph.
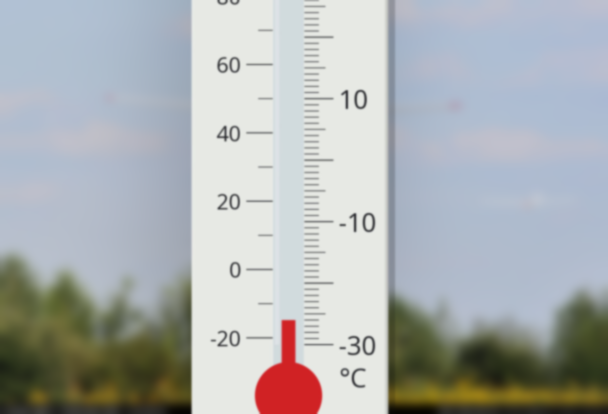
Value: -26
